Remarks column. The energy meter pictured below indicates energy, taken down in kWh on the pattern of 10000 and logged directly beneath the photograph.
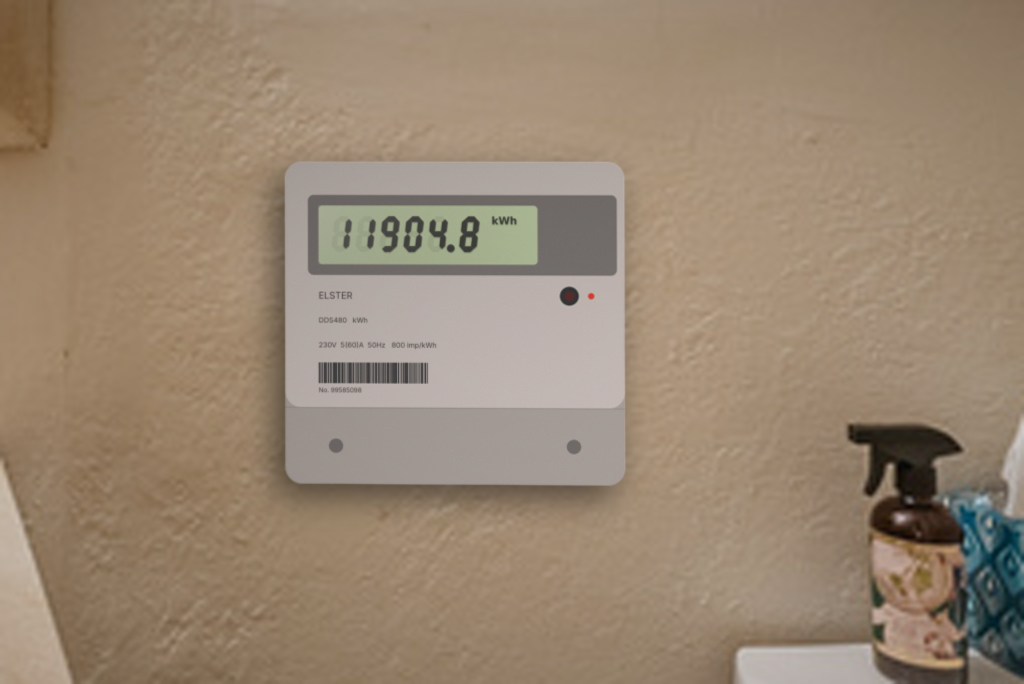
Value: 11904.8
